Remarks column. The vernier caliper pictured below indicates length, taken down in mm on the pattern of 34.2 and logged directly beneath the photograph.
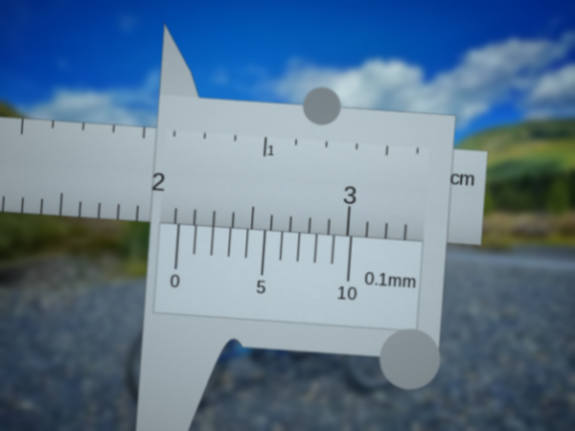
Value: 21.2
